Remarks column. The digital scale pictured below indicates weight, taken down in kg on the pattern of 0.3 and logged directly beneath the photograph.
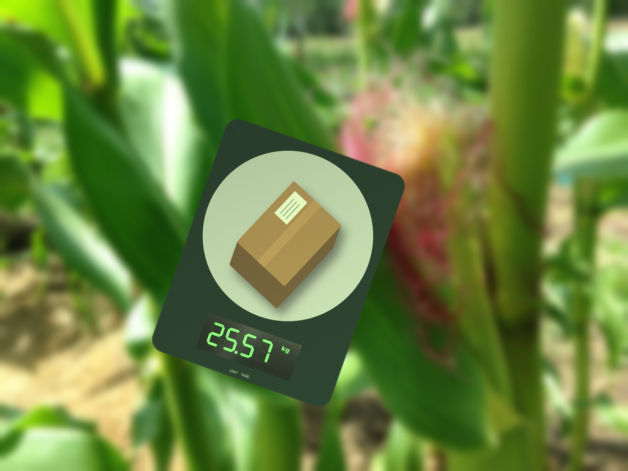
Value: 25.57
